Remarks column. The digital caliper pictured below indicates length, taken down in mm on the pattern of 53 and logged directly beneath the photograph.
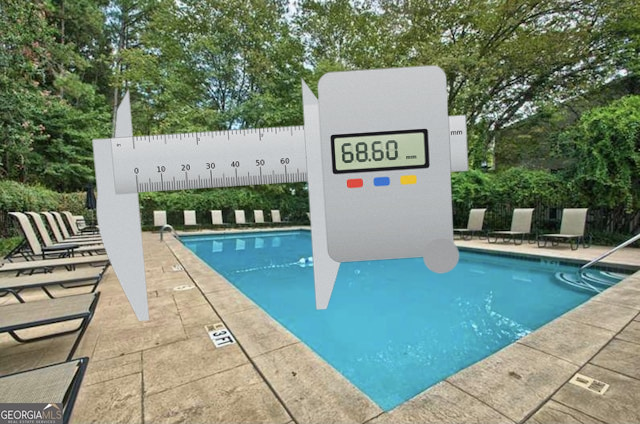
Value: 68.60
